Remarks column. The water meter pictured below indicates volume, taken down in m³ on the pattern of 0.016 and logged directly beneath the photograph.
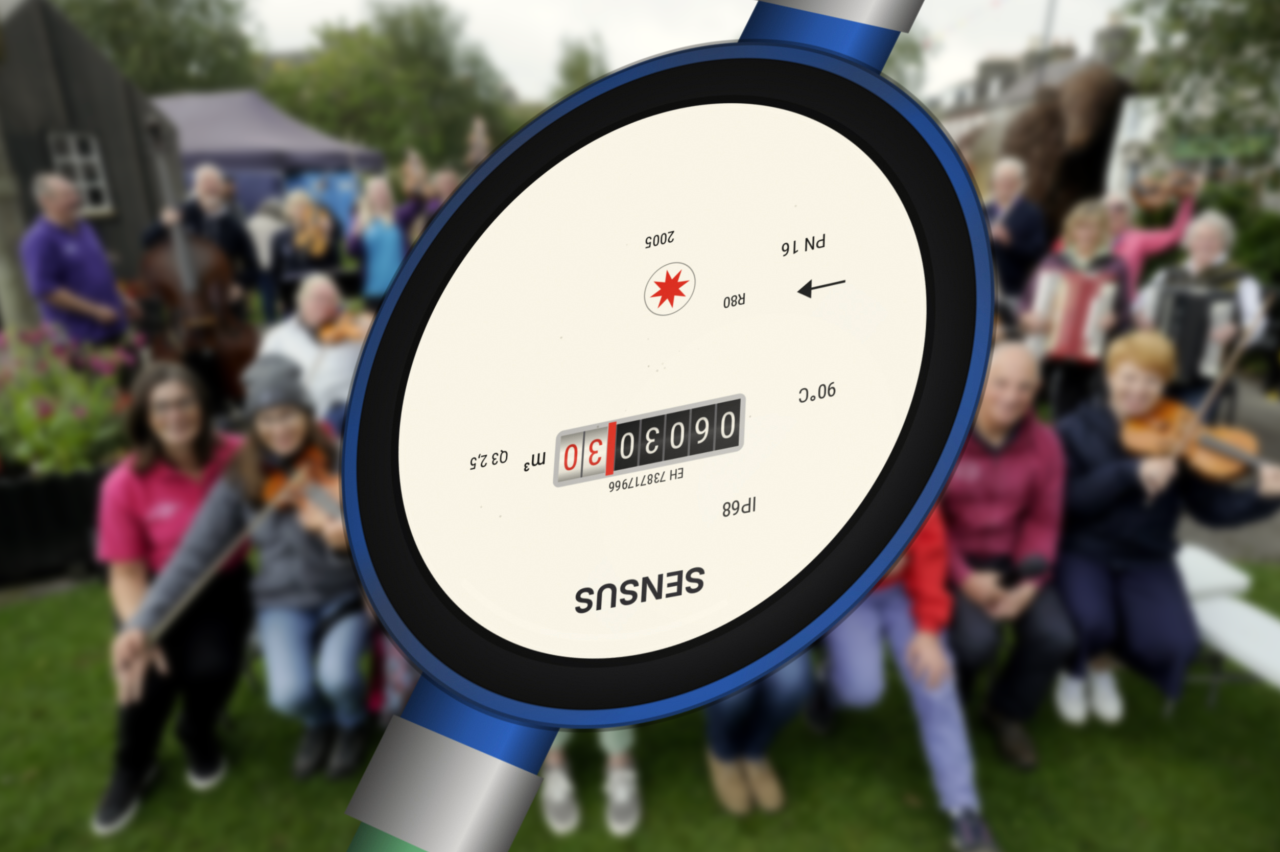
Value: 6030.30
